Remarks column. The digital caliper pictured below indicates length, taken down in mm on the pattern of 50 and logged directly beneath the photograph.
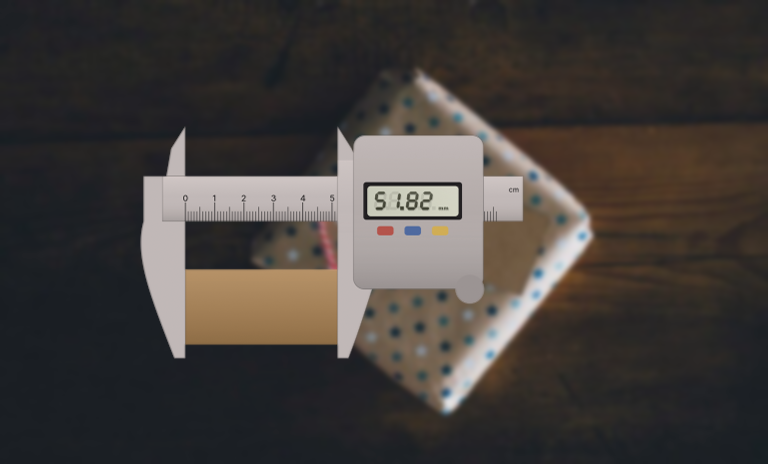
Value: 51.82
